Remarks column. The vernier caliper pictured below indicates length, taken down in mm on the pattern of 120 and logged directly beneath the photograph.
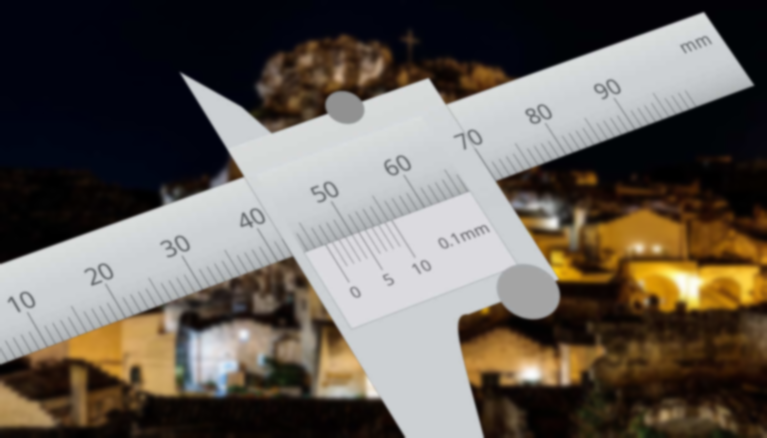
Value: 46.4
